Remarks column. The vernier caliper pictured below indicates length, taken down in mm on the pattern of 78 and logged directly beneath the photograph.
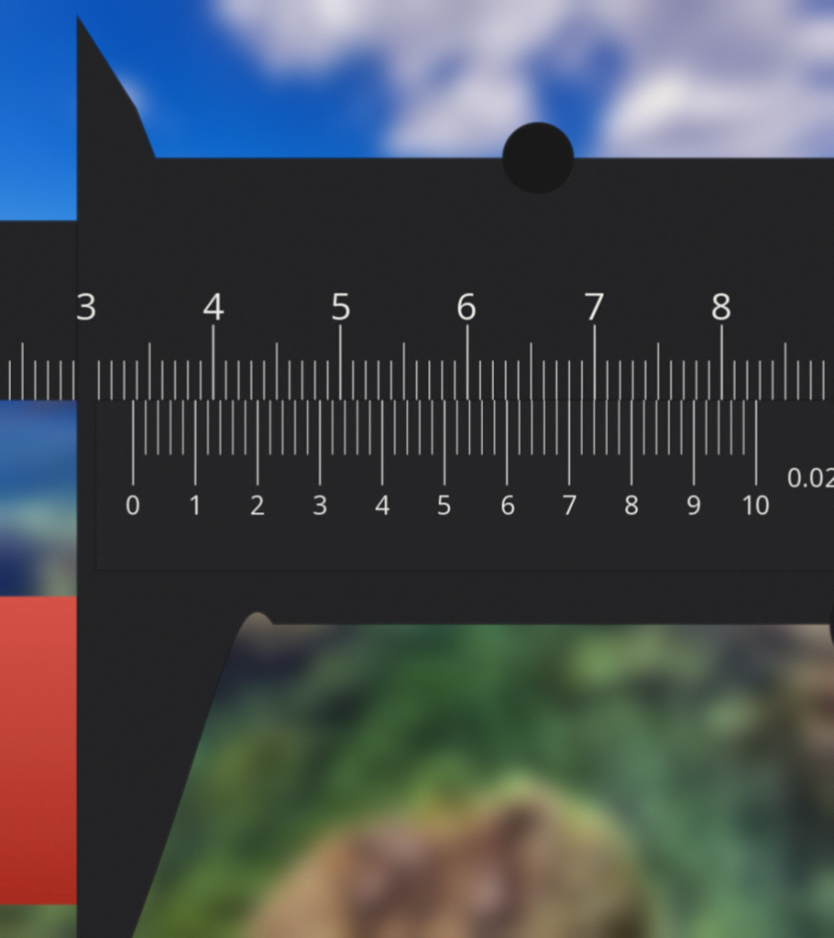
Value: 33.7
